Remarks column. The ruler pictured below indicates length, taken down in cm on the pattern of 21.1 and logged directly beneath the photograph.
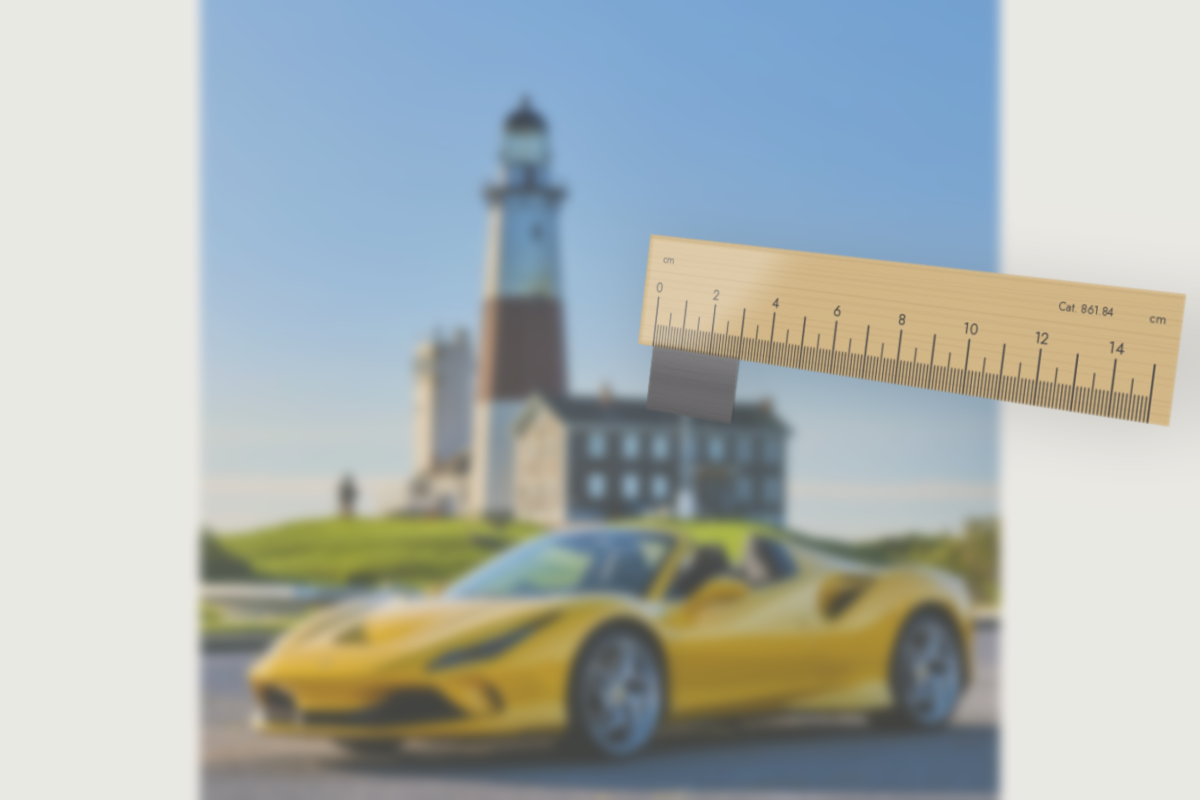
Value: 3
